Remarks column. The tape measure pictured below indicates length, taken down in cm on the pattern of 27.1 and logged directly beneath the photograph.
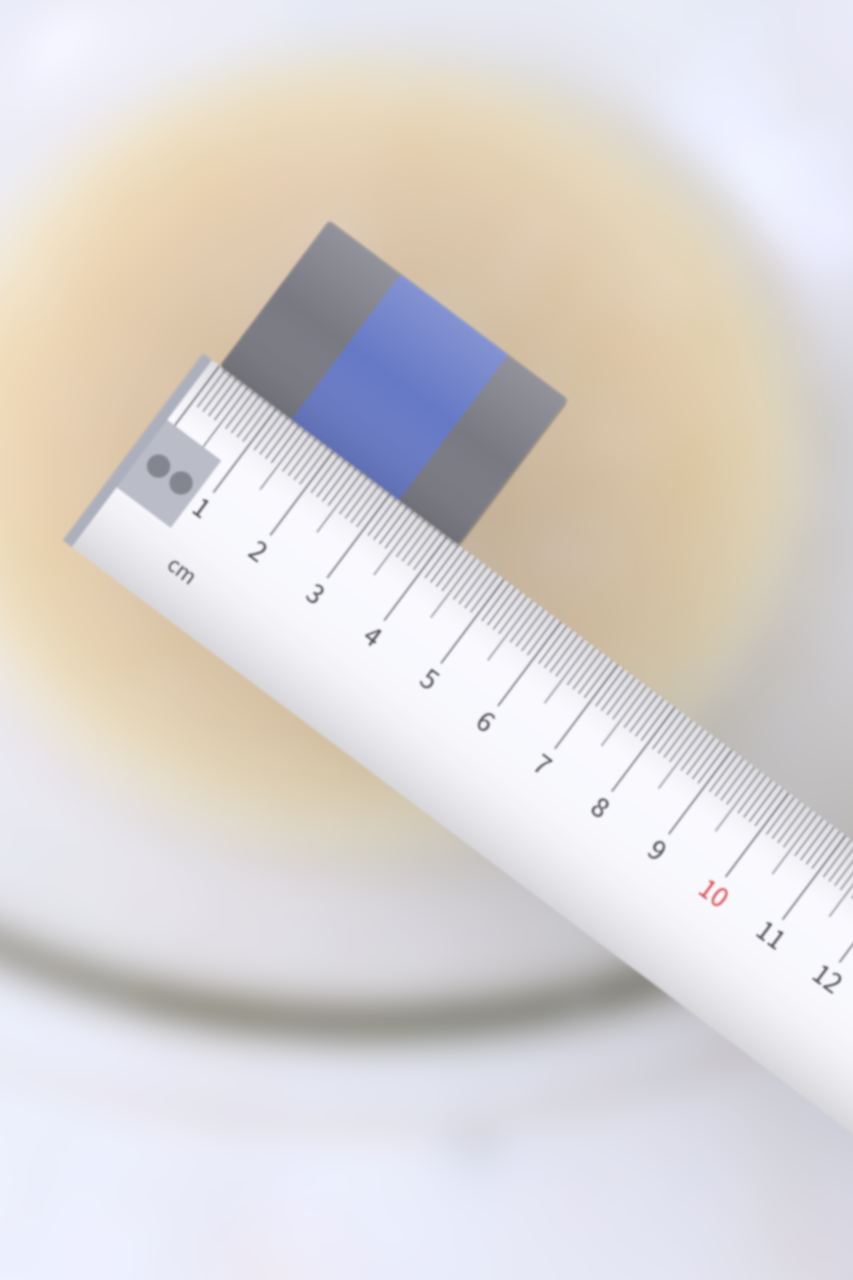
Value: 4.2
